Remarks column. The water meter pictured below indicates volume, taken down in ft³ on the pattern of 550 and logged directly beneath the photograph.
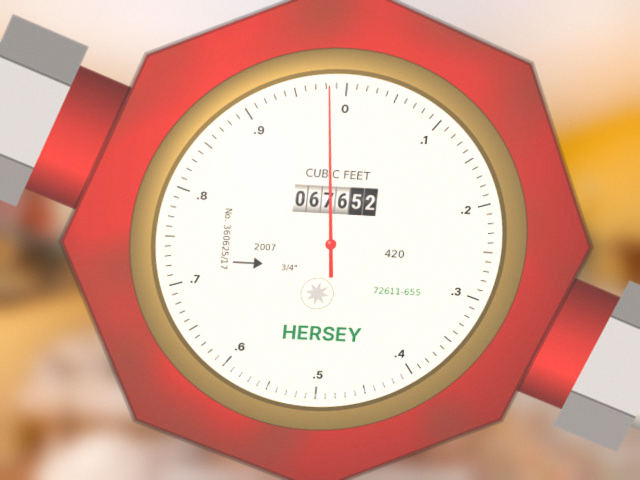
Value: 67651.98
